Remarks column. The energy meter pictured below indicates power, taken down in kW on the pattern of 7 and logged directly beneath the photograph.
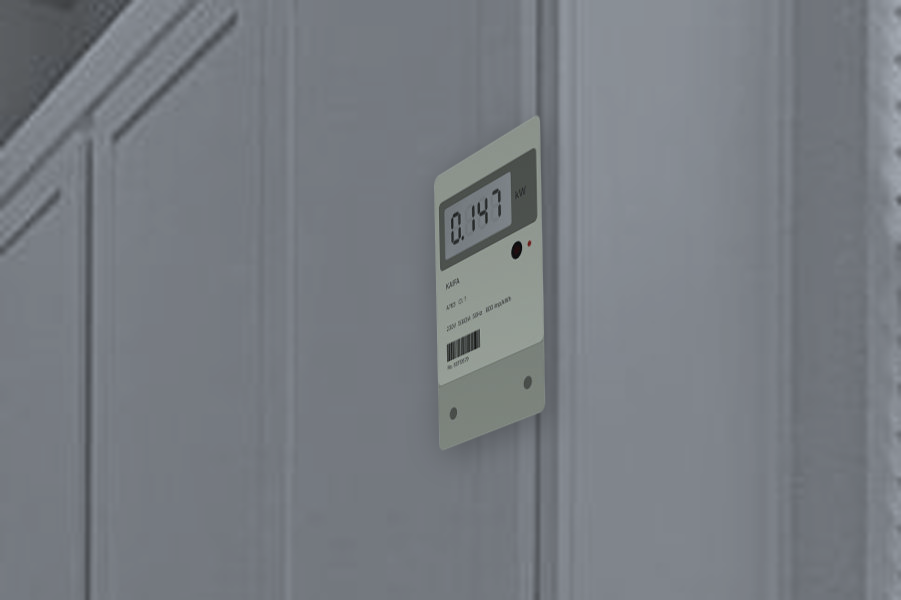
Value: 0.147
